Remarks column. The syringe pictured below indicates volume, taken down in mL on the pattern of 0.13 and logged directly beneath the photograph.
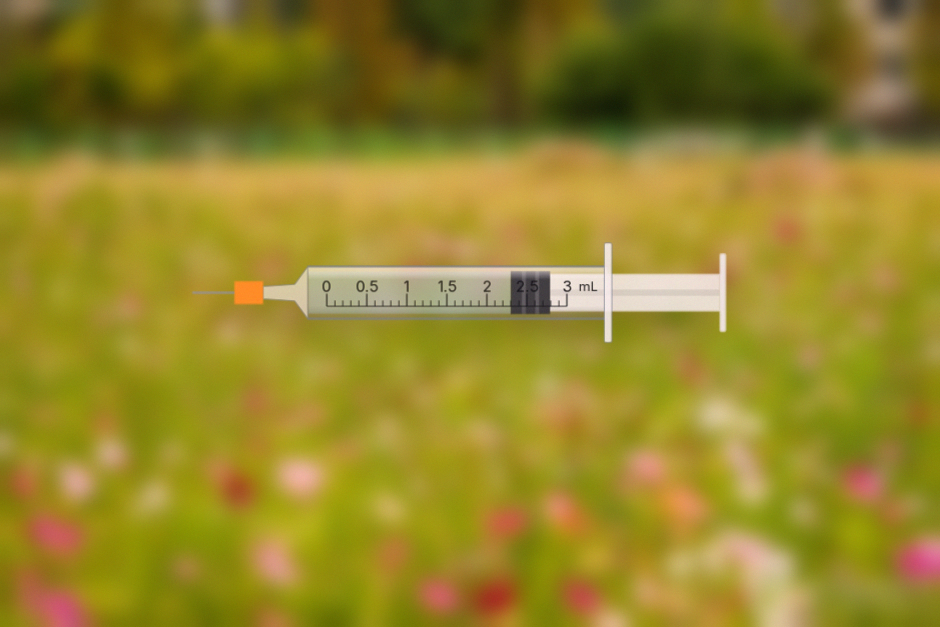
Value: 2.3
